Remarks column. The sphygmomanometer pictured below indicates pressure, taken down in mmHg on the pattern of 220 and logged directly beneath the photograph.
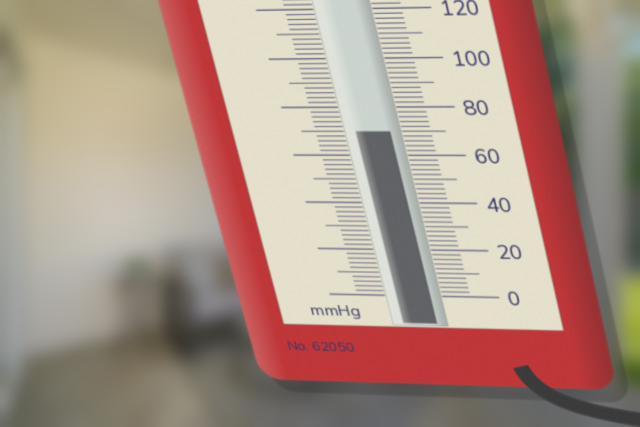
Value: 70
